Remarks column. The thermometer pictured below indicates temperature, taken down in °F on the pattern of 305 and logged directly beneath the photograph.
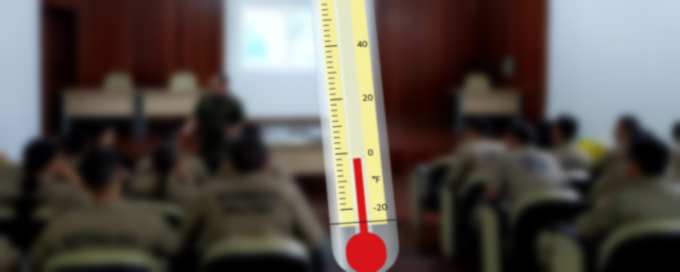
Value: -2
